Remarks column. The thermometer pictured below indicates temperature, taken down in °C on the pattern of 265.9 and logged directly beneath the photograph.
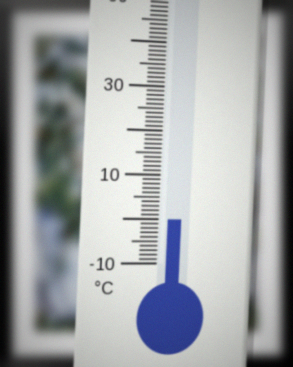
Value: 0
